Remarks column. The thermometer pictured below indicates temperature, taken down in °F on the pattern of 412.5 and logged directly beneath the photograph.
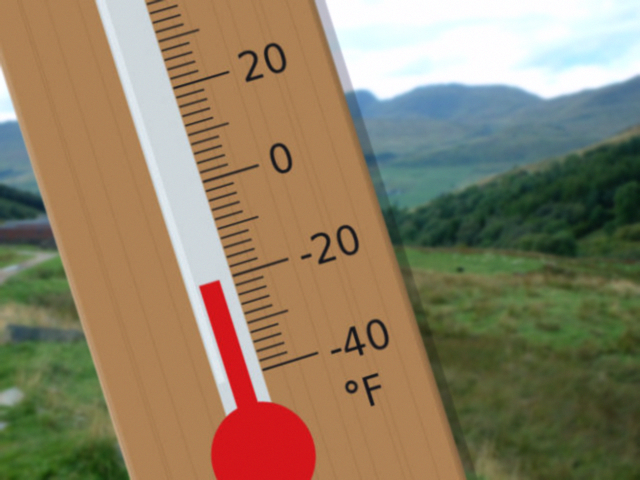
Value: -20
